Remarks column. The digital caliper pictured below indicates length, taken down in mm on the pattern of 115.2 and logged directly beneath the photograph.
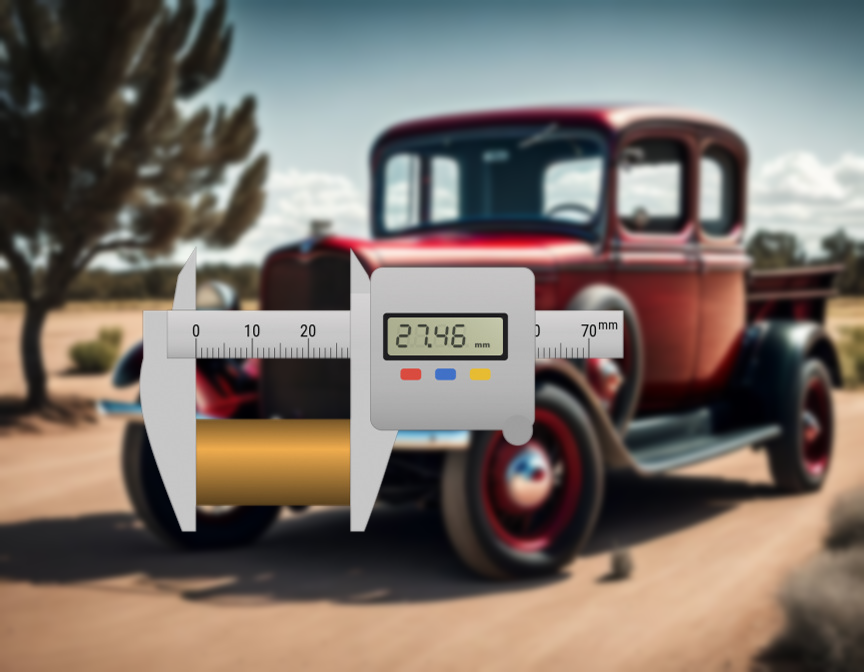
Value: 27.46
